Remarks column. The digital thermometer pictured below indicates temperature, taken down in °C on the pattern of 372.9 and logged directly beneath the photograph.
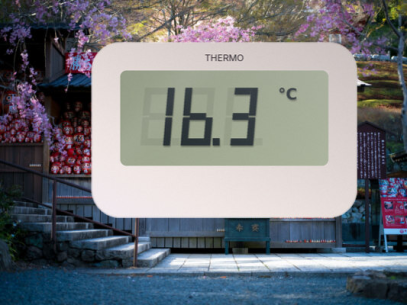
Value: 16.3
